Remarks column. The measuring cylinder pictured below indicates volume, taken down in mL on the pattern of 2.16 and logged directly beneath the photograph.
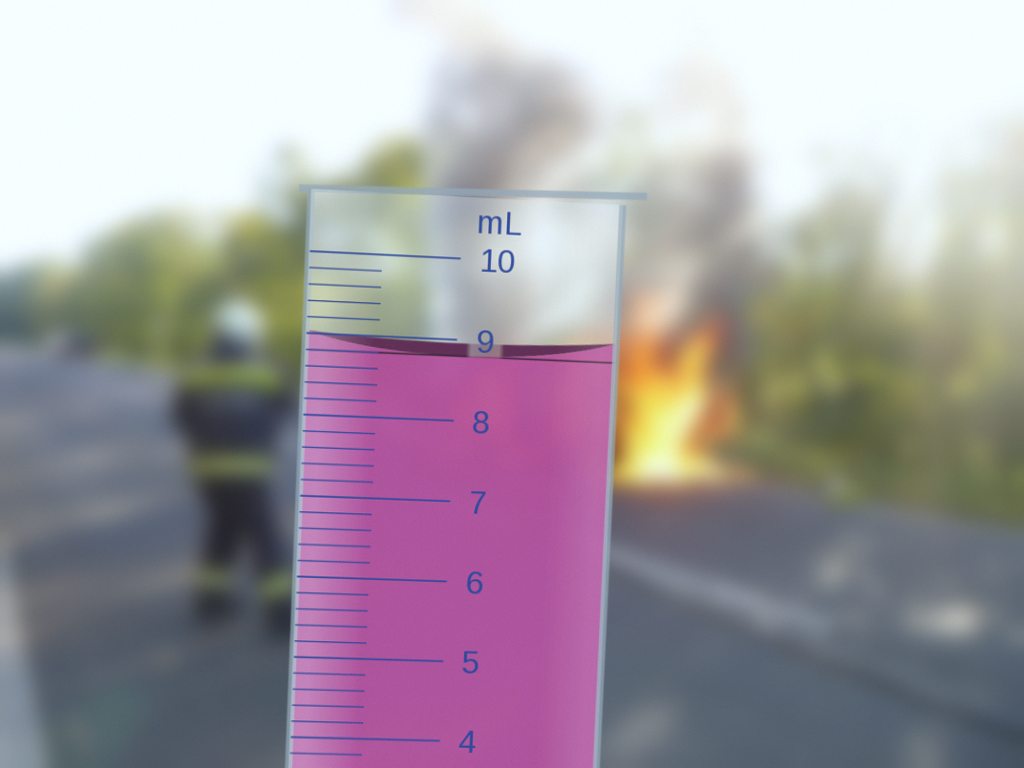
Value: 8.8
